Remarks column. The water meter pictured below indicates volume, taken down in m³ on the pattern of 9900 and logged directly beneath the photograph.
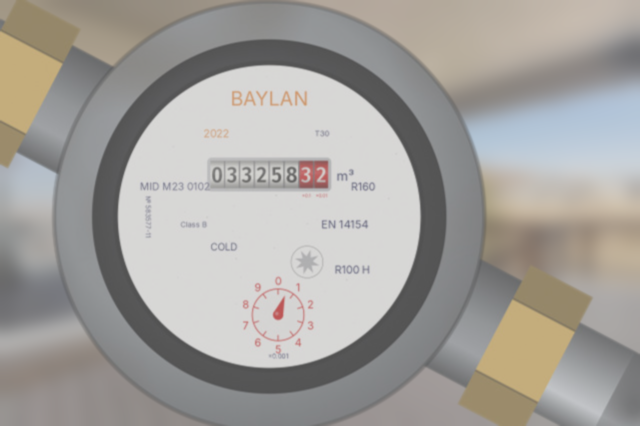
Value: 33258.320
